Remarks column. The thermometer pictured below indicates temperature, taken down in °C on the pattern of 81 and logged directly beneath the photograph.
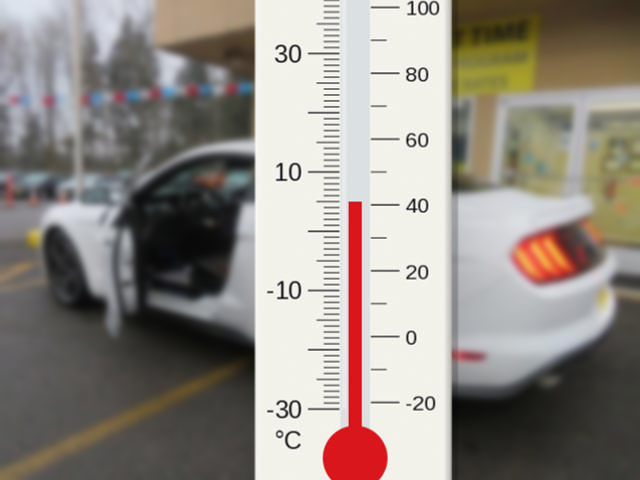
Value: 5
